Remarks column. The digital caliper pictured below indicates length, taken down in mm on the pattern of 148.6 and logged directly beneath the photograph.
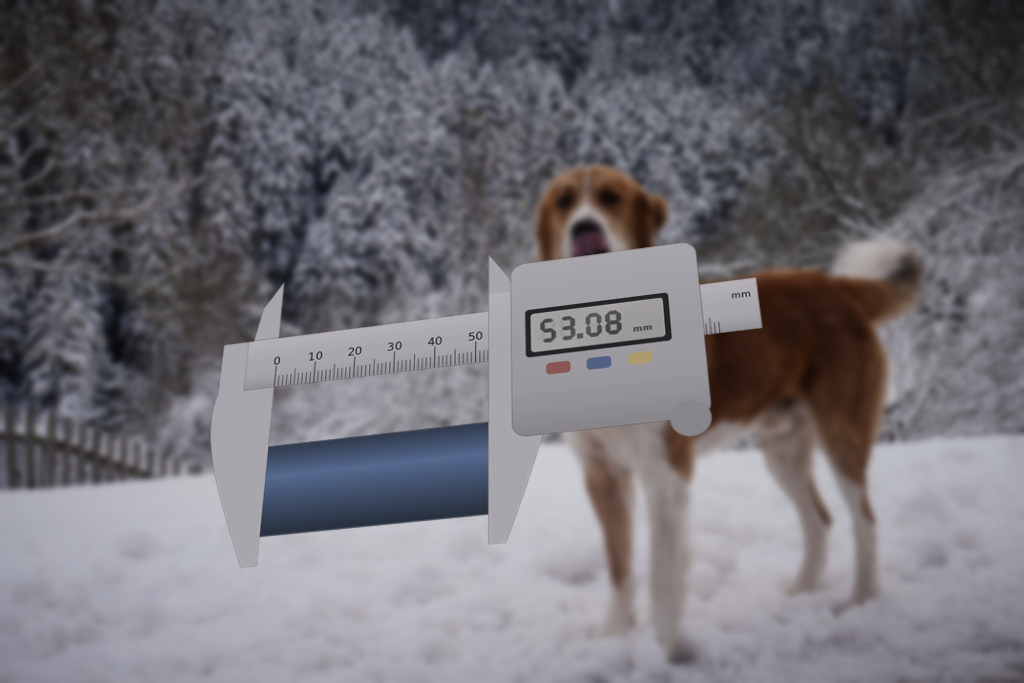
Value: 53.08
